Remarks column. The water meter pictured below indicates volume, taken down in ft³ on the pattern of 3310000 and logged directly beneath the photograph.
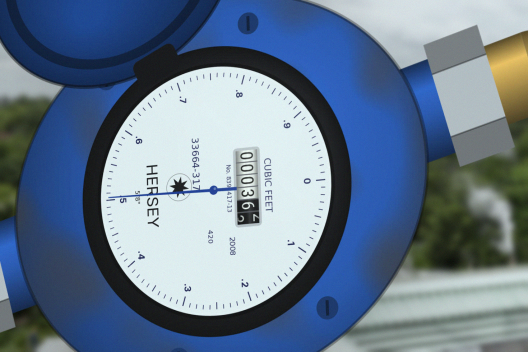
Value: 362.50
